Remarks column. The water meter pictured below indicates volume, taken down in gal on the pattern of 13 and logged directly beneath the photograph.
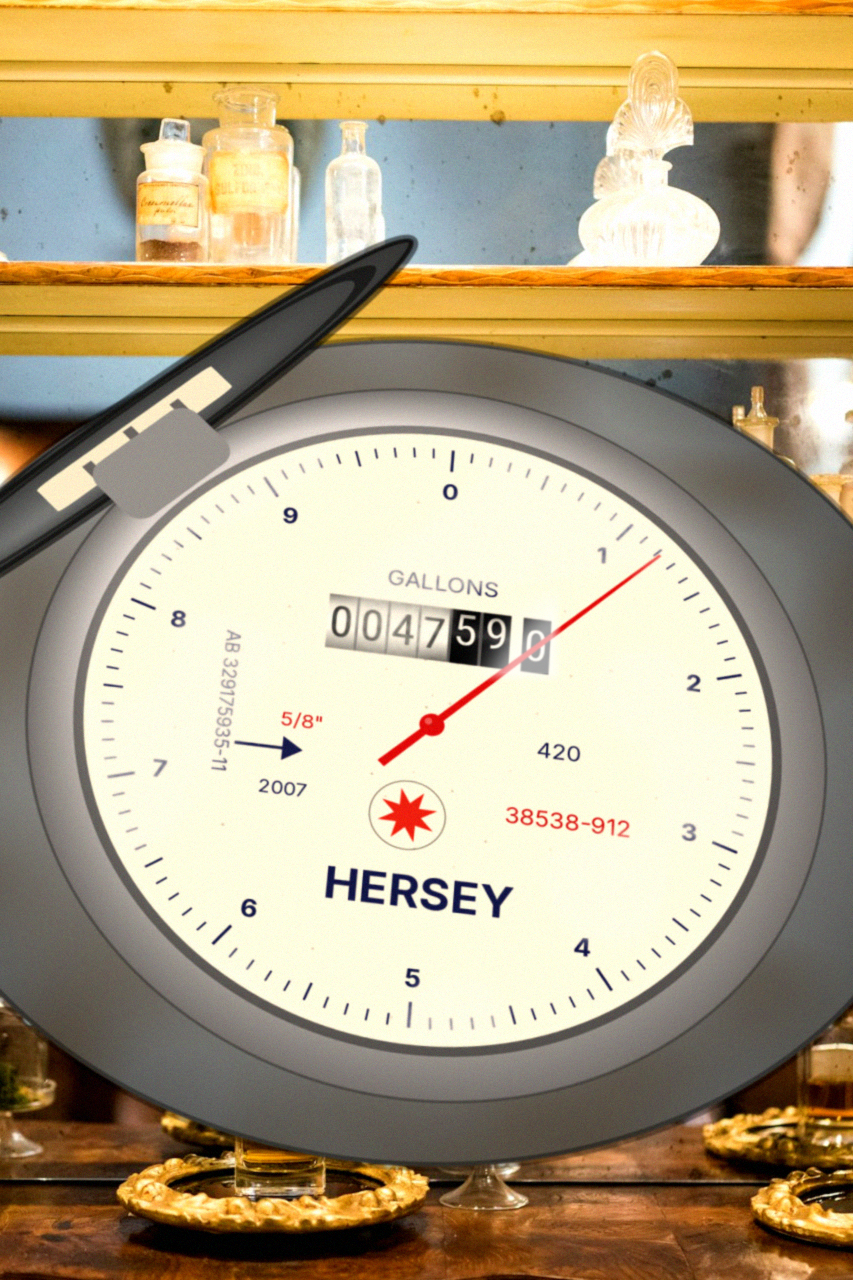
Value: 47591.2
